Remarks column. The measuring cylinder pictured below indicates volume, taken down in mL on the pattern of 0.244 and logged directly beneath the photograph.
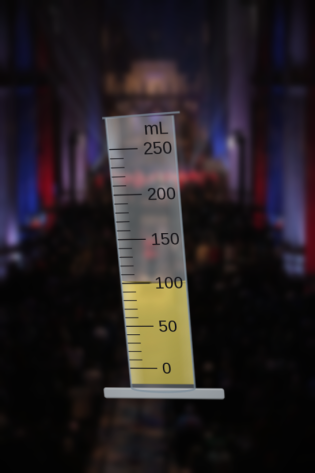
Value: 100
